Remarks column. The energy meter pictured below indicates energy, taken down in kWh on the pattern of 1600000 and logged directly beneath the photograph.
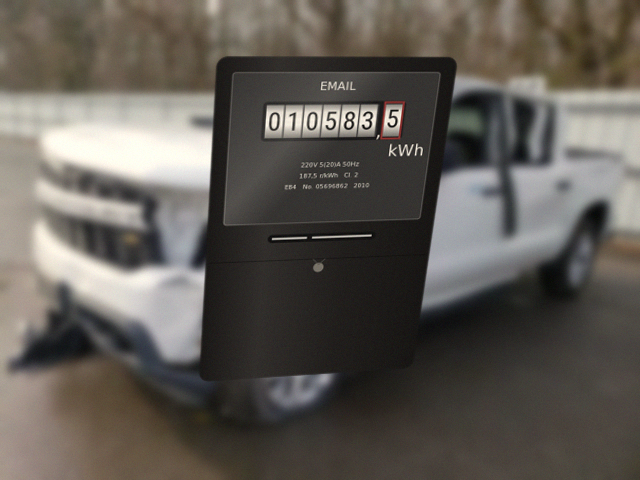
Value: 10583.5
